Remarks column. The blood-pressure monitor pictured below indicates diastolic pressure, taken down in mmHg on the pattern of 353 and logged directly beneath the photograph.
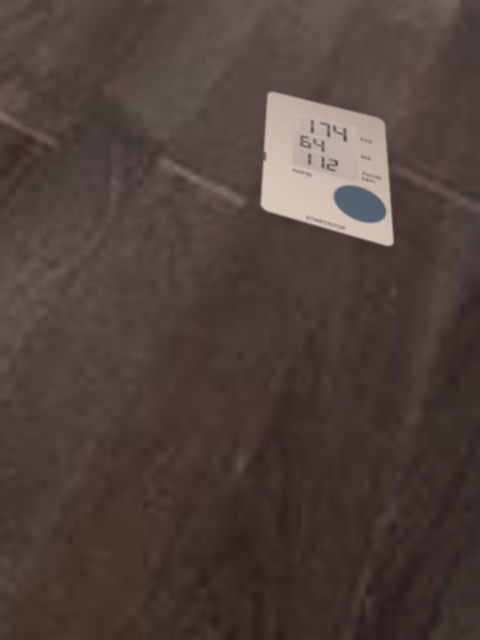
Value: 64
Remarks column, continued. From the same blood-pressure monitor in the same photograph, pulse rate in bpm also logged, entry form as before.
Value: 112
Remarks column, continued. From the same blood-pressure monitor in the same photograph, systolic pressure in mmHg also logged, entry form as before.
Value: 174
